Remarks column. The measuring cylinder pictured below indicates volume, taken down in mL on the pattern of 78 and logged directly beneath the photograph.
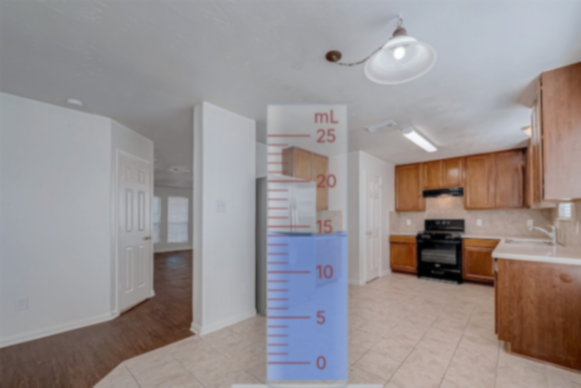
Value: 14
